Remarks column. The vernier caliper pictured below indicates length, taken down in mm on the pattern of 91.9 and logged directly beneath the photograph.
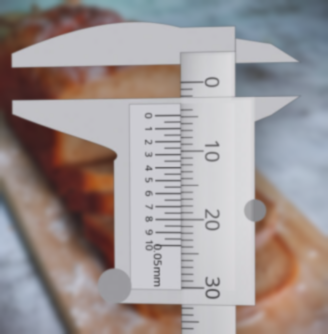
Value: 4.8
